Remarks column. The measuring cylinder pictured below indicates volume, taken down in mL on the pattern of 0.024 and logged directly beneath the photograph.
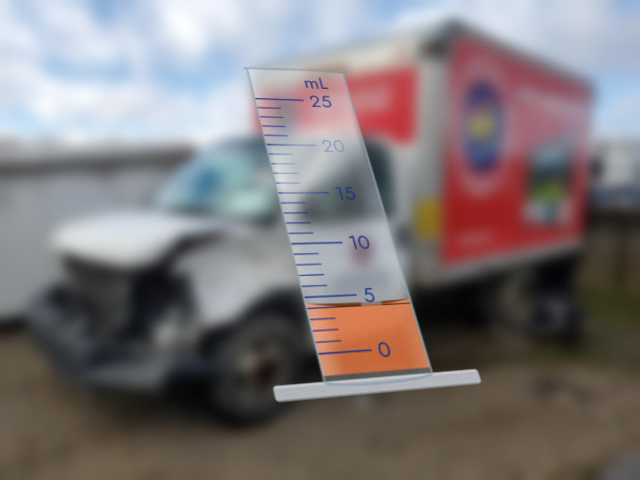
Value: 4
